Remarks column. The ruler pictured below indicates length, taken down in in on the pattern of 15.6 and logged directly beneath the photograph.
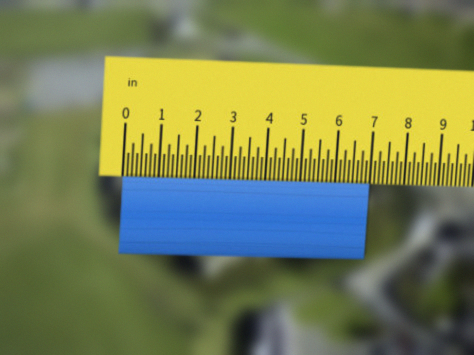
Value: 7
